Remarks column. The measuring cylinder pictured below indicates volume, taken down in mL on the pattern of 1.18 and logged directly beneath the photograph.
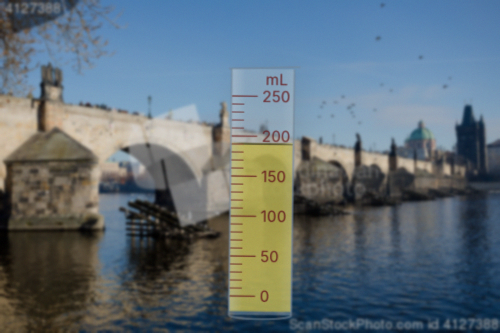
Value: 190
